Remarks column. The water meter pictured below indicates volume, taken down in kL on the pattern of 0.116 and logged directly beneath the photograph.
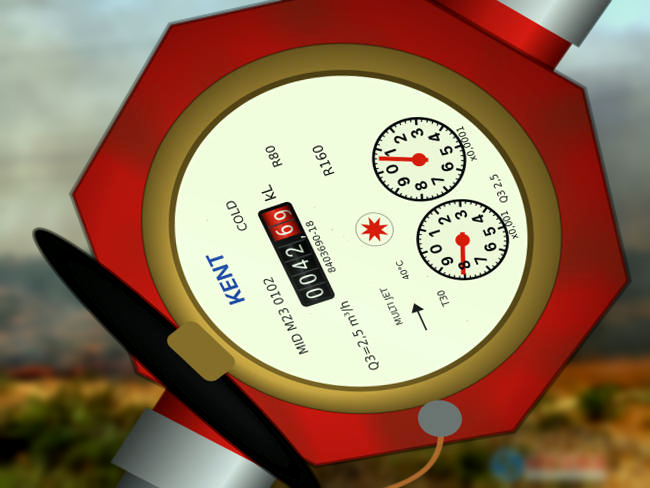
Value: 42.6880
